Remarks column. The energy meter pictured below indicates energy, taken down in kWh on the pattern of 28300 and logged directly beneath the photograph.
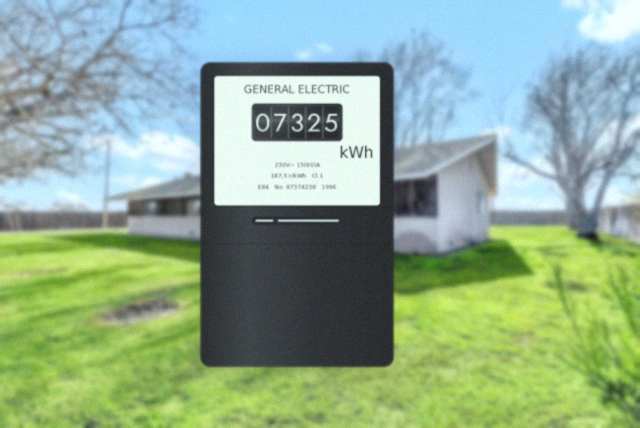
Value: 7325
